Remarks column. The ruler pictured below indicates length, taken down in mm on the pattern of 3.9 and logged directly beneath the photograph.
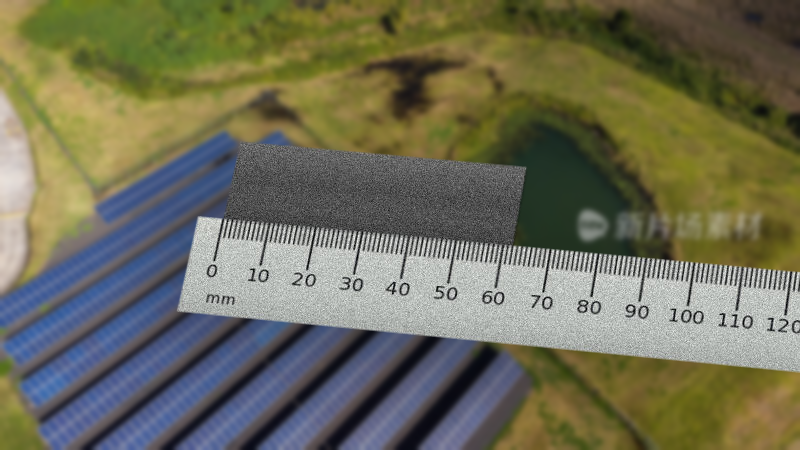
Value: 62
